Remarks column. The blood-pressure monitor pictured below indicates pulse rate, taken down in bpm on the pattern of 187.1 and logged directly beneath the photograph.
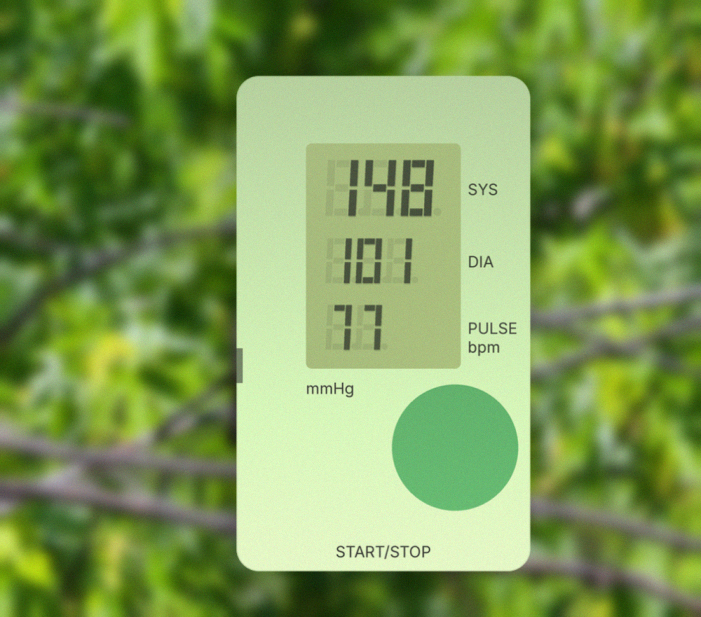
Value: 77
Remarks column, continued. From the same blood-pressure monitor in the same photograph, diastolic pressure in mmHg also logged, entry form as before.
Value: 101
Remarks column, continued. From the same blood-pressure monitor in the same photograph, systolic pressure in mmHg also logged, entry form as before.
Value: 148
